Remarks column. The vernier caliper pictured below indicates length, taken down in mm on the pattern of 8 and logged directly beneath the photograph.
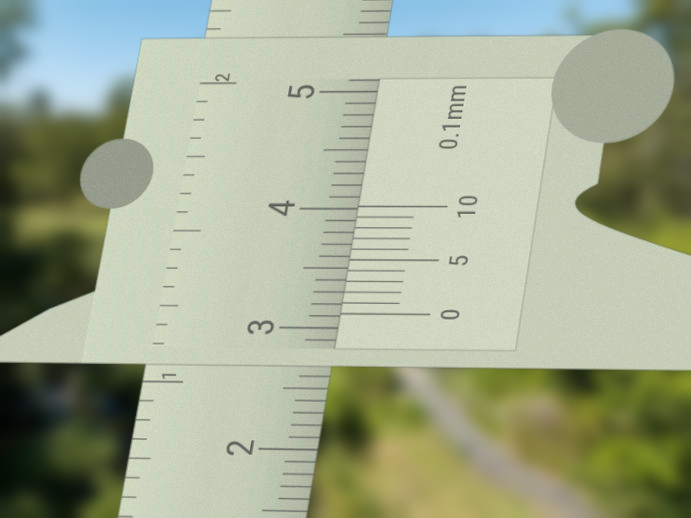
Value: 31.2
